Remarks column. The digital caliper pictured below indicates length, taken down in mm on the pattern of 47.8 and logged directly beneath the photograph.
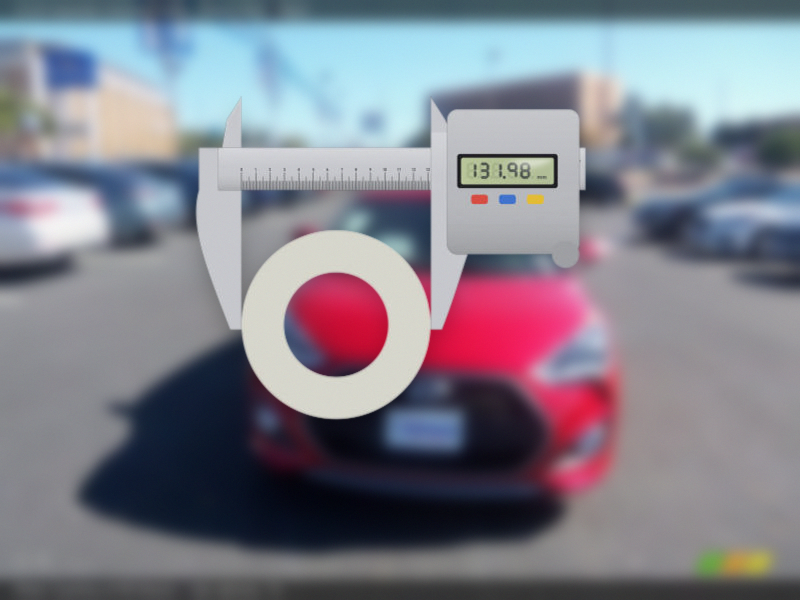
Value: 131.98
